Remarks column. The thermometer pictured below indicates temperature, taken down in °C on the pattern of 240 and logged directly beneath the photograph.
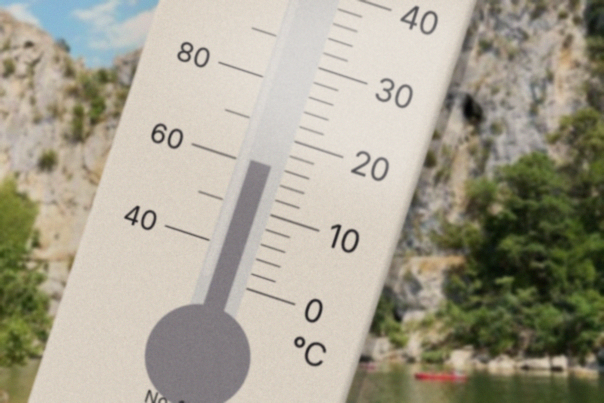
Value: 16
